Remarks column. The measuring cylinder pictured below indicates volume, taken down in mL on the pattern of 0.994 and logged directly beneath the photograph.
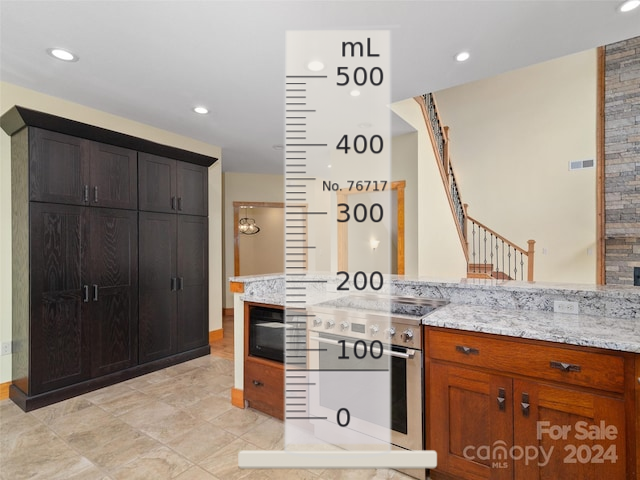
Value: 70
